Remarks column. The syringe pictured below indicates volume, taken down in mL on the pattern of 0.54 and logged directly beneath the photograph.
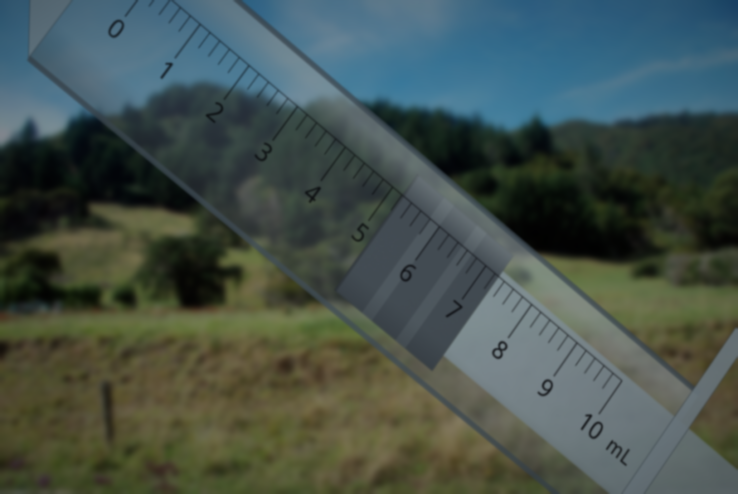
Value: 5.2
